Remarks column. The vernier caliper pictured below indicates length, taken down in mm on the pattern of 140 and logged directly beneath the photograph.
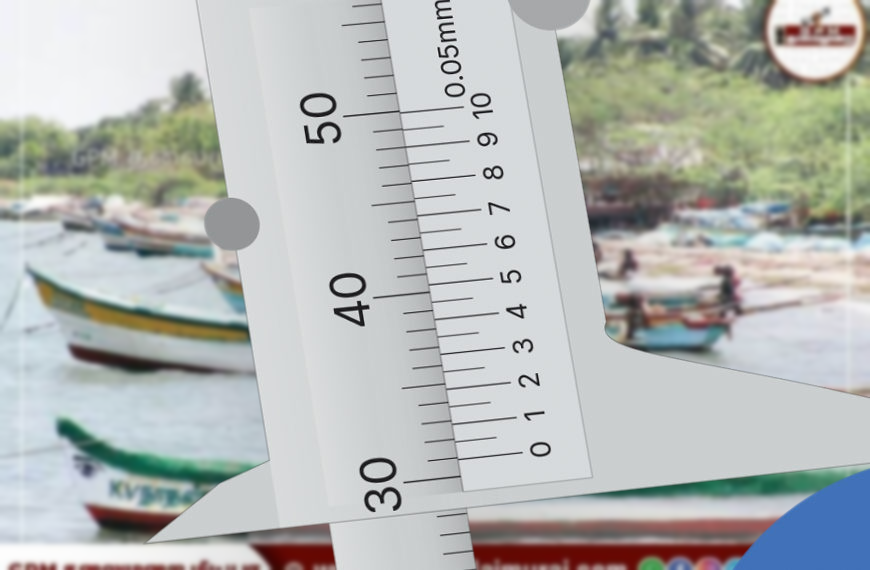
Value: 30.9
